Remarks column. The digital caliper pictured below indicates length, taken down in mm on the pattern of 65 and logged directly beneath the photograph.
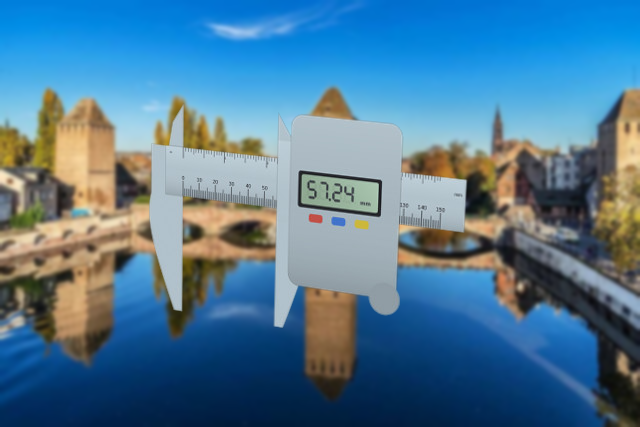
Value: 57.24
